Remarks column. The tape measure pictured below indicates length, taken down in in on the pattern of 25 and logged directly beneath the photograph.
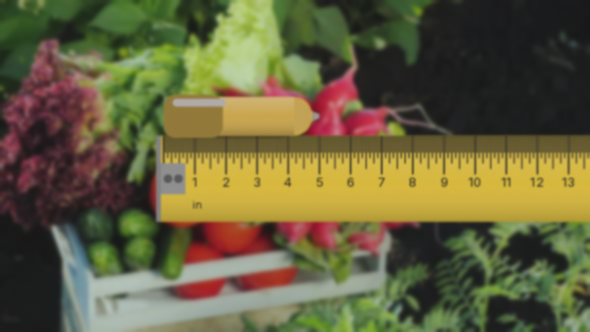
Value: 5
